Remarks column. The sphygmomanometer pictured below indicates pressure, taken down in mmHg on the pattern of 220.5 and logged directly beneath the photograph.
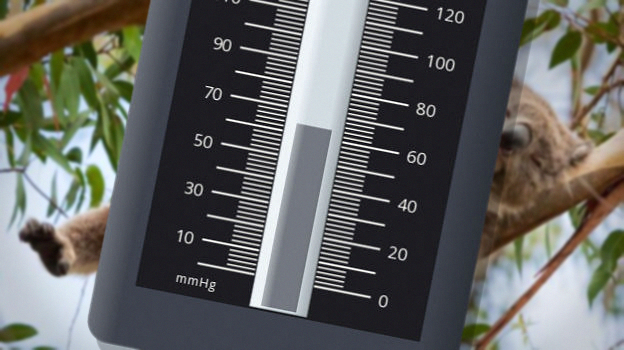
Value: 64
